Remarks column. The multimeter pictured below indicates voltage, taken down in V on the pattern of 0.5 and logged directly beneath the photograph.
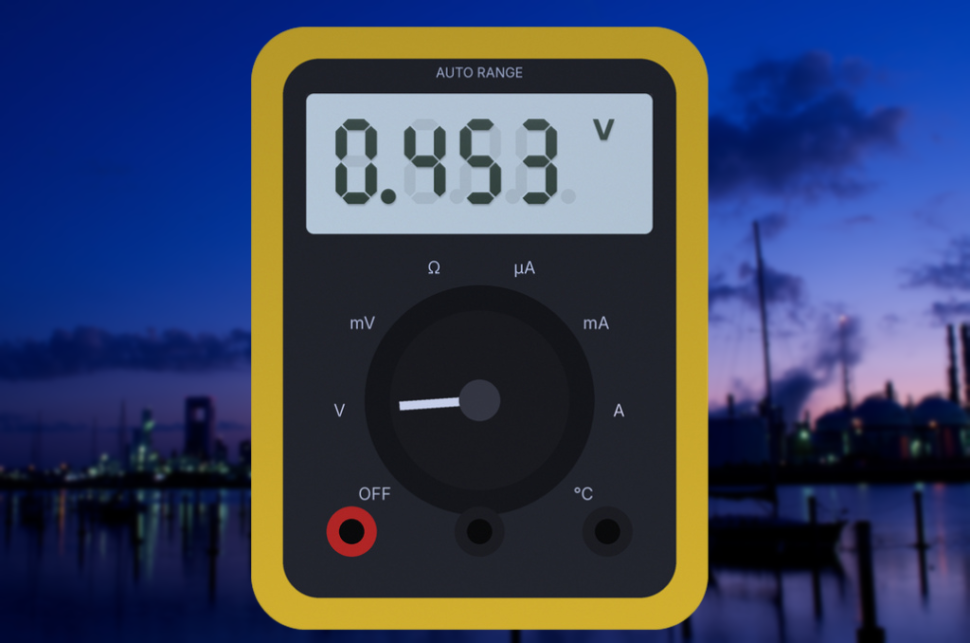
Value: 0.453
